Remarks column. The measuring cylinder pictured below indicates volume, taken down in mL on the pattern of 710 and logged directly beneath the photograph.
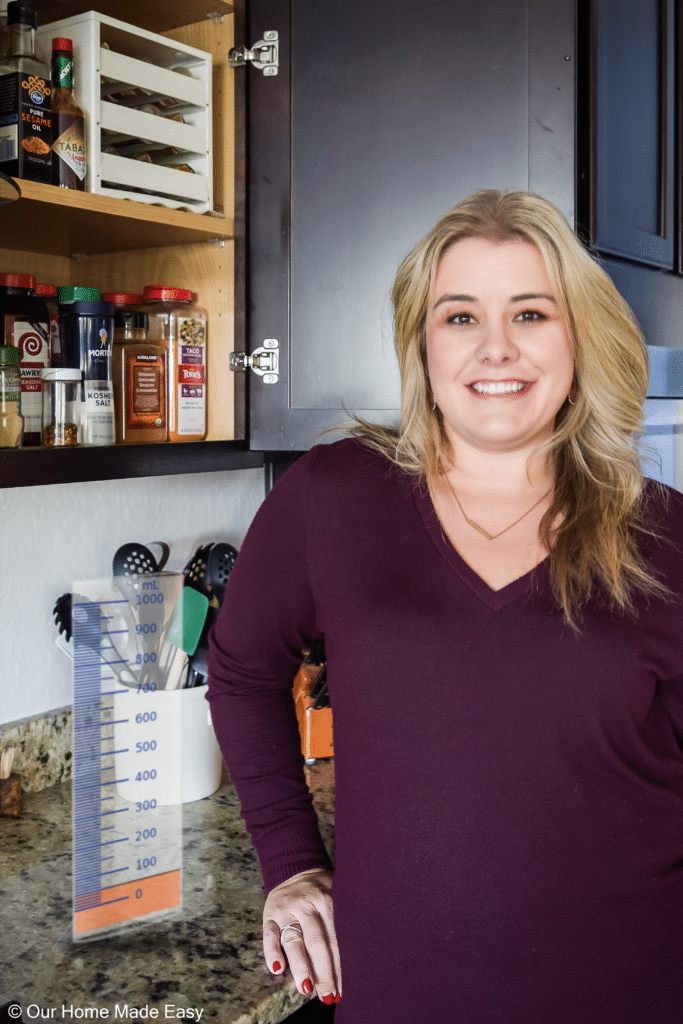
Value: 50
